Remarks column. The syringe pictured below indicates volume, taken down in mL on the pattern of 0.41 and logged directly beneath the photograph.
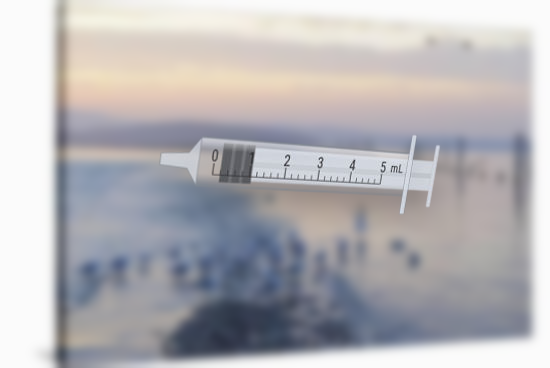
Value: 0.2
